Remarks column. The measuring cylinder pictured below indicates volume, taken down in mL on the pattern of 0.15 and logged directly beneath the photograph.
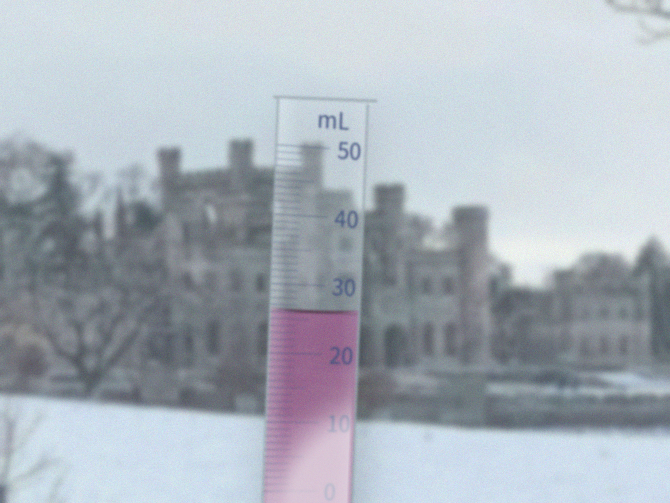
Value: 26
